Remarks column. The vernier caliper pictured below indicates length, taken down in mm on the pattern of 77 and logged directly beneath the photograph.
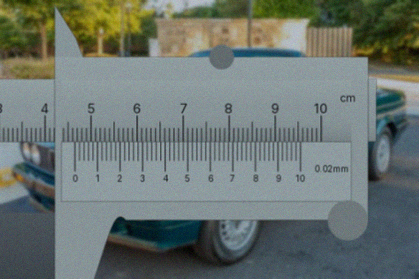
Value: 46.5
